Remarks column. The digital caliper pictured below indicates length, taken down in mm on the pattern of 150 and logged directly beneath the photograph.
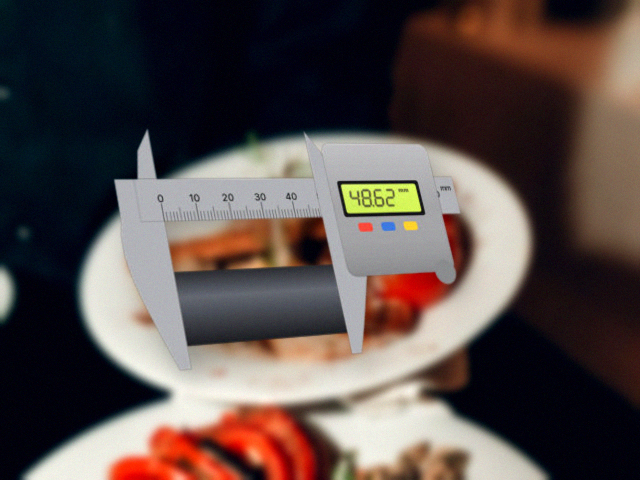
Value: 48.62
